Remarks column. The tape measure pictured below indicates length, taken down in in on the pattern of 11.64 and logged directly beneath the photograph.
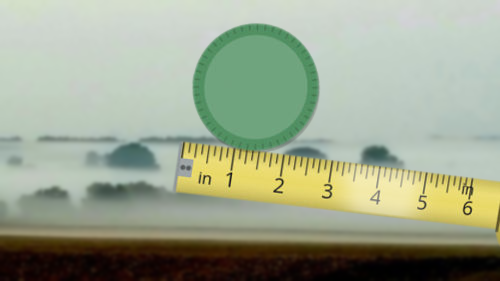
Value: 2.5
